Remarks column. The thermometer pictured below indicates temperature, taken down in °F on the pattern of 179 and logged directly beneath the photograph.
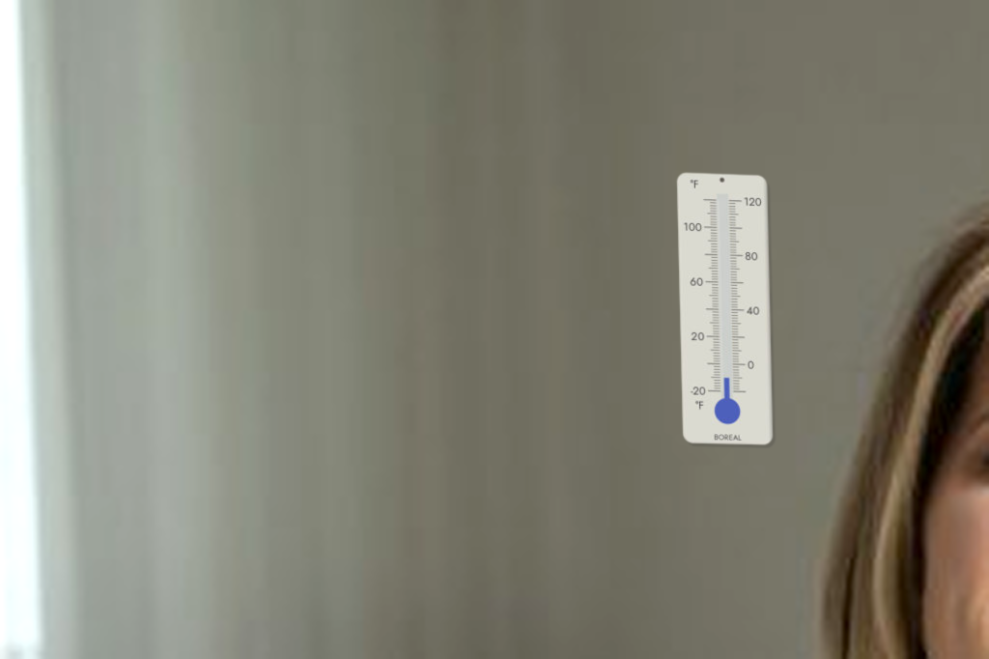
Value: -10
